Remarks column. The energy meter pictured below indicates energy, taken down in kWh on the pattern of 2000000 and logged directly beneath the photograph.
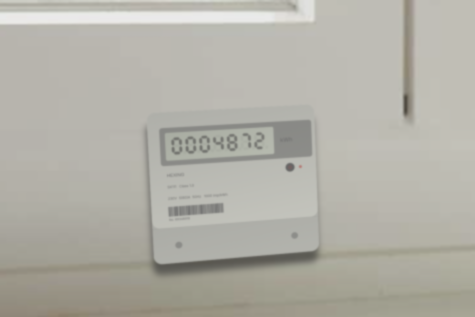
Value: 4872
